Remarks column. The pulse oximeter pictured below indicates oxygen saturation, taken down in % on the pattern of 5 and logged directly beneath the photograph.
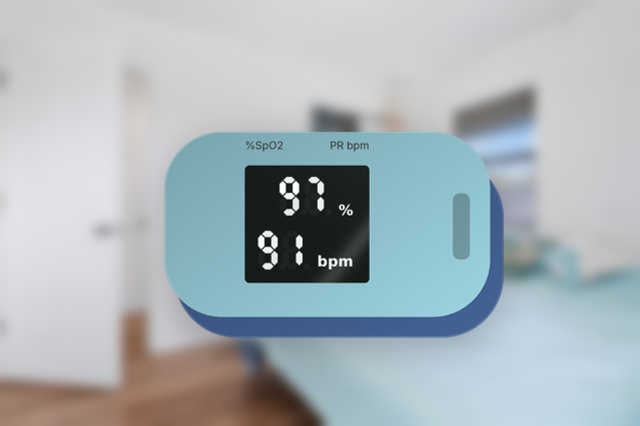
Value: 97
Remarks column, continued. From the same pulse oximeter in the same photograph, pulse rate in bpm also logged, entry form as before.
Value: 91
